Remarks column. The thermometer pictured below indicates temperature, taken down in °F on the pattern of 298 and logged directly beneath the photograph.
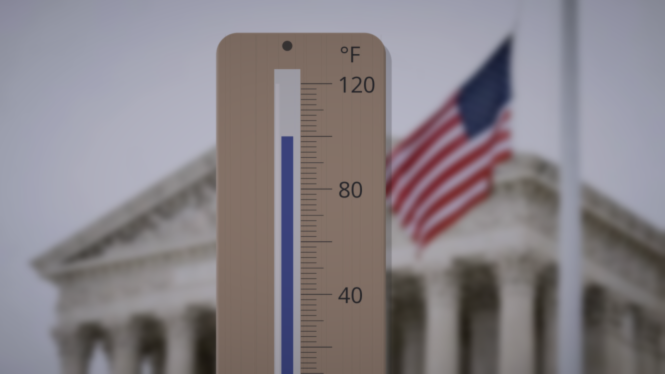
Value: 100
